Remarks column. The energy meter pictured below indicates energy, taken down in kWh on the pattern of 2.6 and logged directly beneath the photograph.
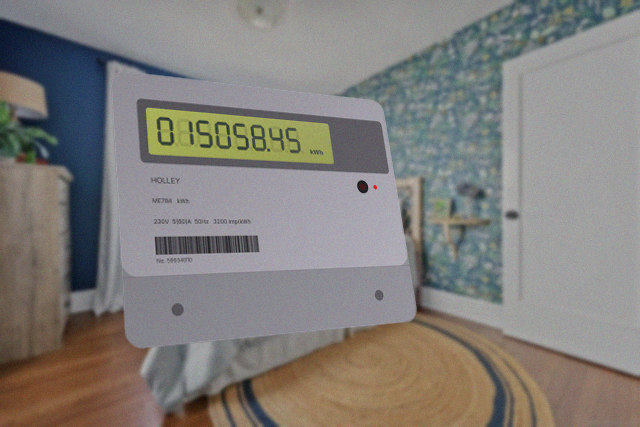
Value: 15058.45
